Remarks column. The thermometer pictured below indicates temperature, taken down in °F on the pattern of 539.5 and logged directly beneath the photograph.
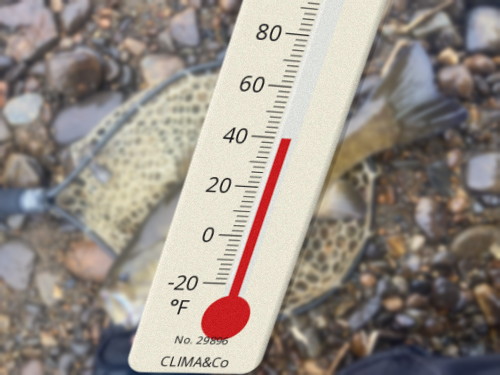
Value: 40
